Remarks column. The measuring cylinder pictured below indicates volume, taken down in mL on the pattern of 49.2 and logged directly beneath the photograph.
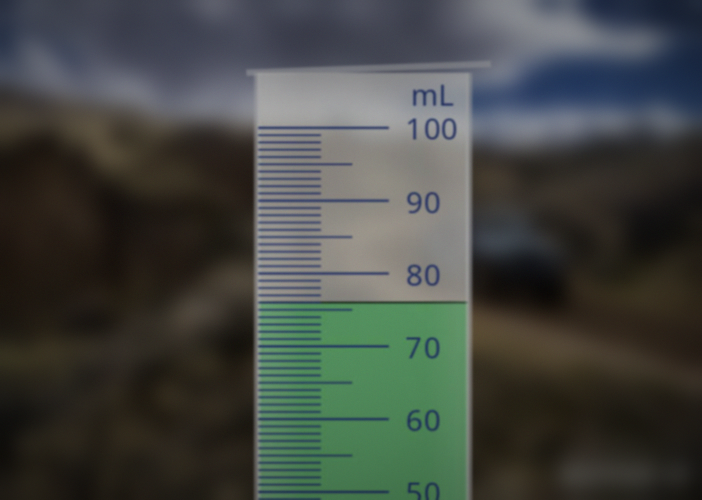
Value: 76
